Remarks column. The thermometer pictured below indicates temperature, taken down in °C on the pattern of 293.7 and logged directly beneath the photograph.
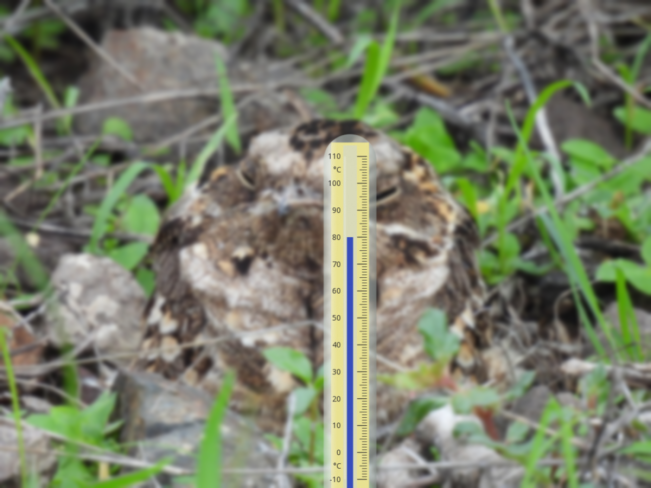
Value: 80
